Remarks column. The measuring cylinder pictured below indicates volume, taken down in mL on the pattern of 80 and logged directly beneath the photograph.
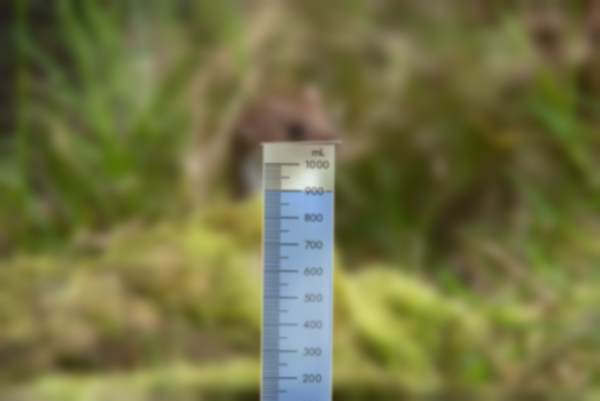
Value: 900
